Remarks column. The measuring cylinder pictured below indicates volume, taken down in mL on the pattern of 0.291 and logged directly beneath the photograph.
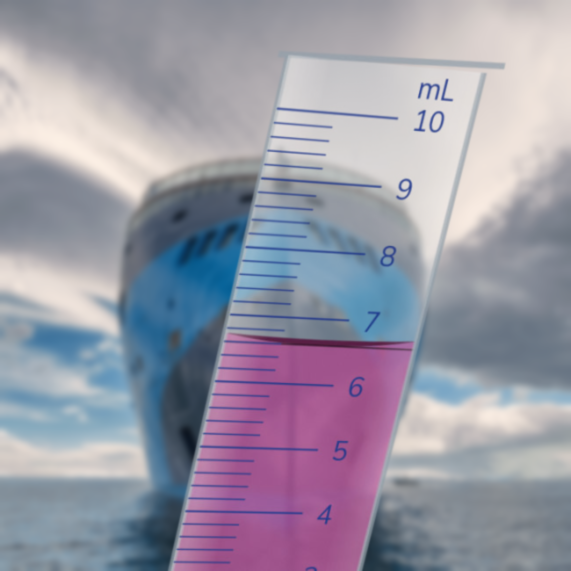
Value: 6.6
